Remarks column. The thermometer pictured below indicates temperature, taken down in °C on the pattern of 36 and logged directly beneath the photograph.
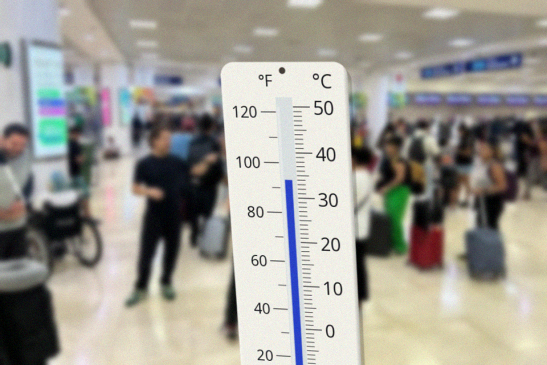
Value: 34
